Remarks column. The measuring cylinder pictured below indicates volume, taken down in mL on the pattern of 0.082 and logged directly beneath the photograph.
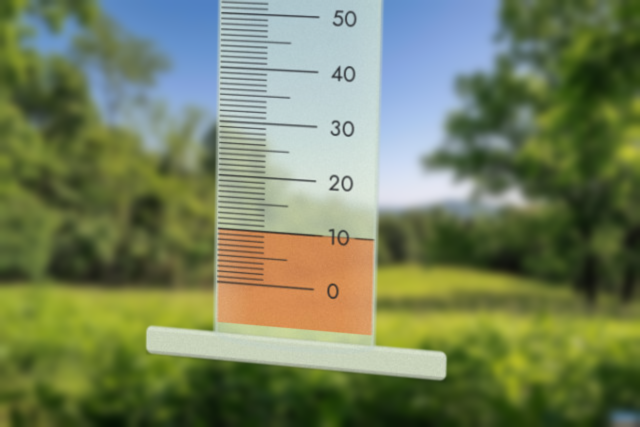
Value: 10
